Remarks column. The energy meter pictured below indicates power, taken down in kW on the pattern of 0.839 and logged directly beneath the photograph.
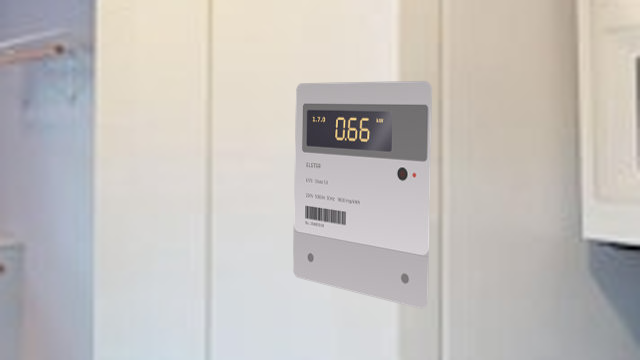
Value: 0.66
